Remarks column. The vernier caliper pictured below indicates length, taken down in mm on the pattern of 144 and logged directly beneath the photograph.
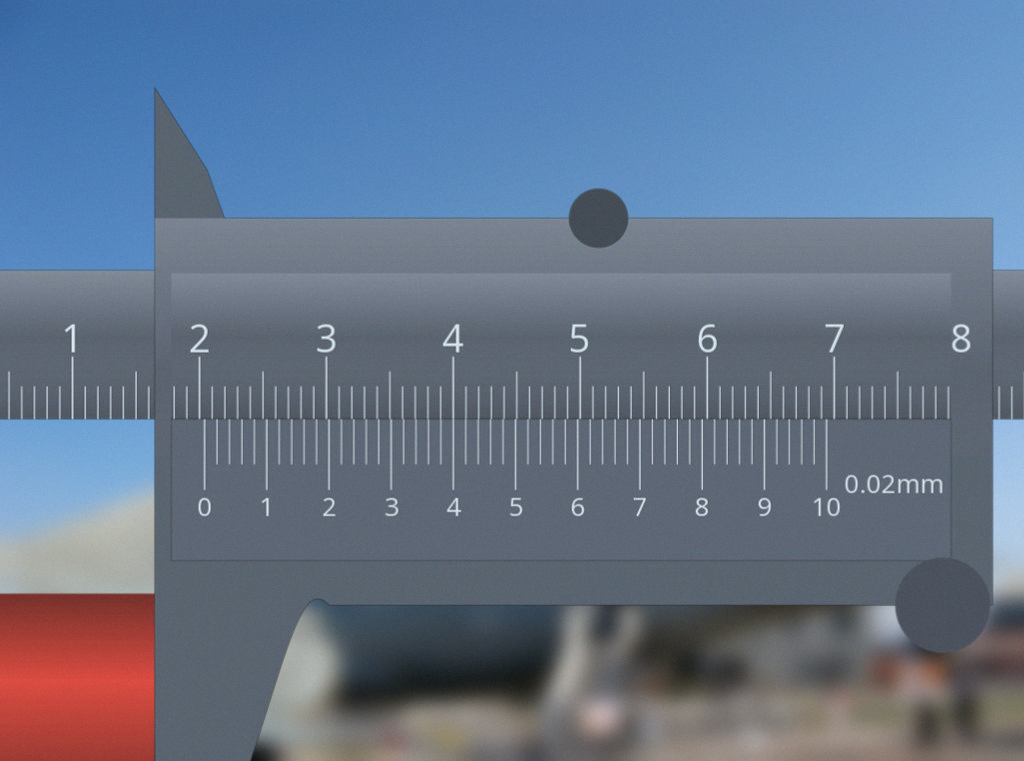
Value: 20.4
